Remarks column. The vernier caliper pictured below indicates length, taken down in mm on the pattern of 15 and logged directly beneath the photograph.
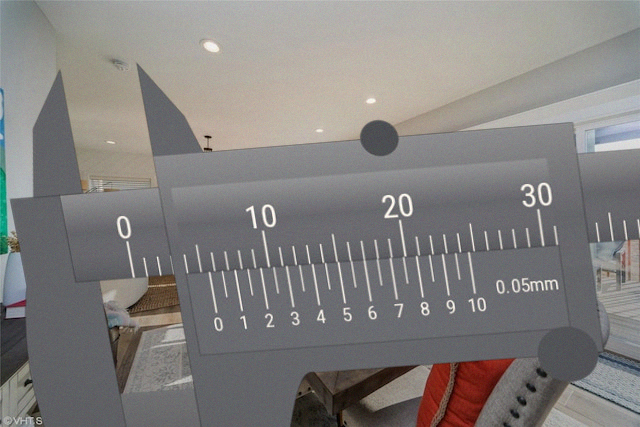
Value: 5.6
